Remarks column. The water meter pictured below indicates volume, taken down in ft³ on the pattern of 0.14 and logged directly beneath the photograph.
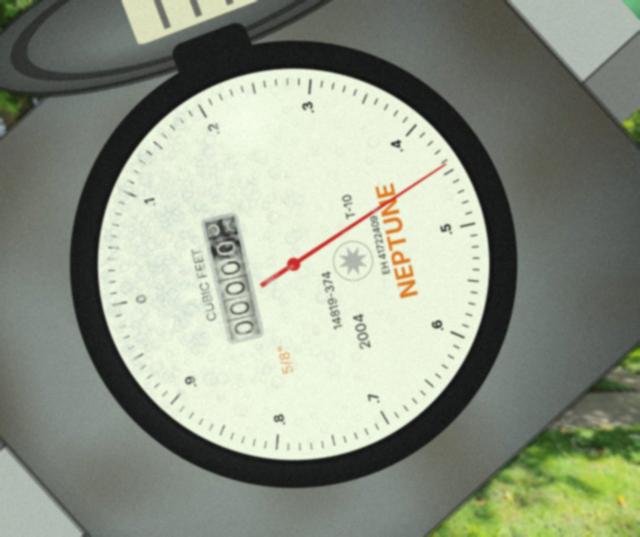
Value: 5.44
